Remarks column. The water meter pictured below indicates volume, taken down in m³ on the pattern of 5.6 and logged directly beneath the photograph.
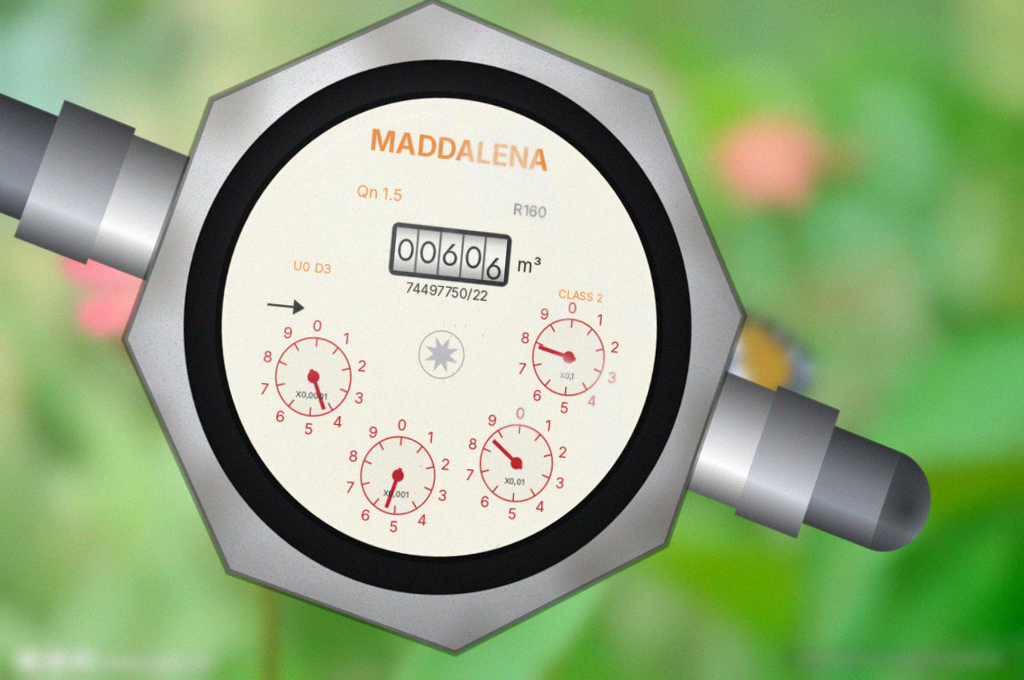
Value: 605.7854
